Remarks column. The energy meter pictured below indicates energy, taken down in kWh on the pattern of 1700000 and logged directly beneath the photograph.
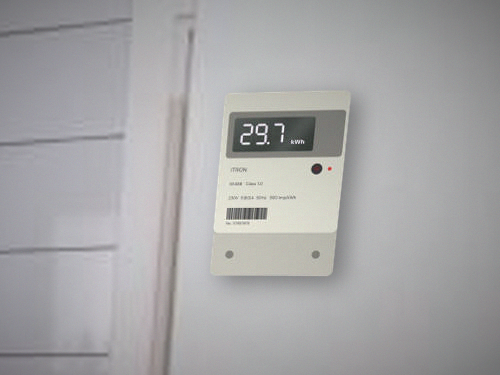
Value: 29.7
